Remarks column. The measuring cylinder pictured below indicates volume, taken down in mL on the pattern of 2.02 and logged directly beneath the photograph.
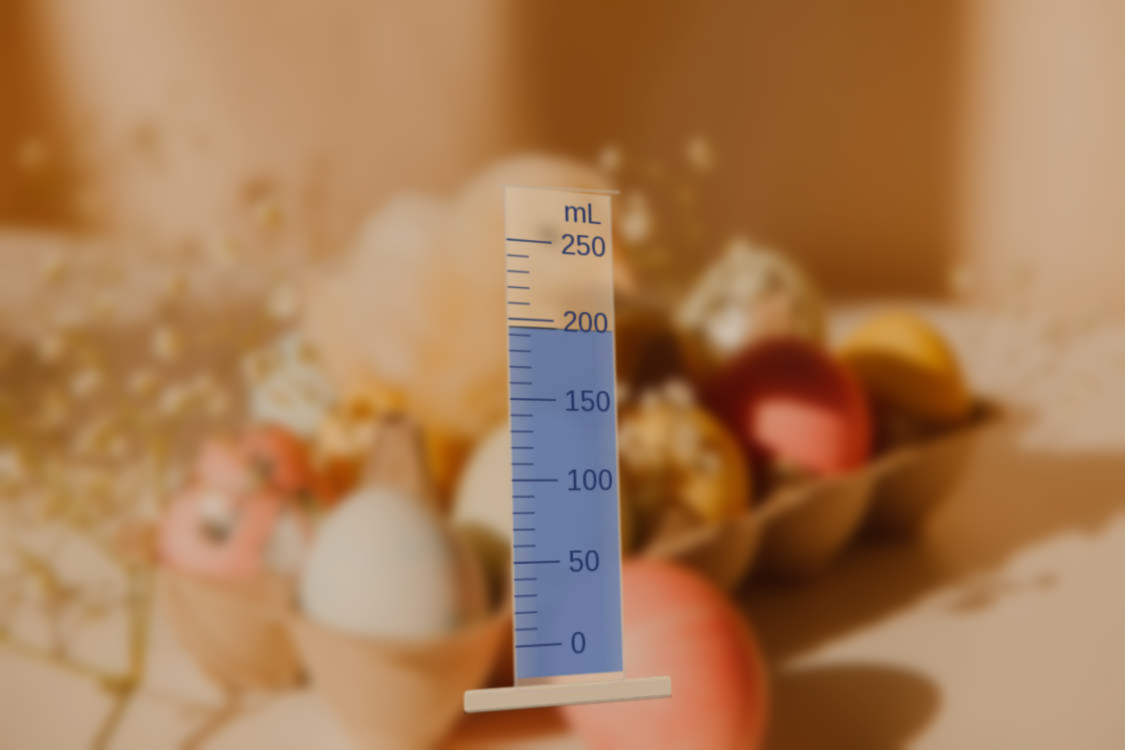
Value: 195
